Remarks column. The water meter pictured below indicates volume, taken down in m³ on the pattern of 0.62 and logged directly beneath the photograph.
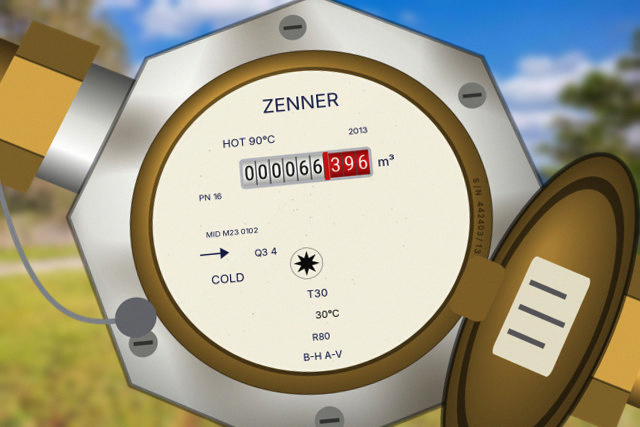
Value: 66.396
